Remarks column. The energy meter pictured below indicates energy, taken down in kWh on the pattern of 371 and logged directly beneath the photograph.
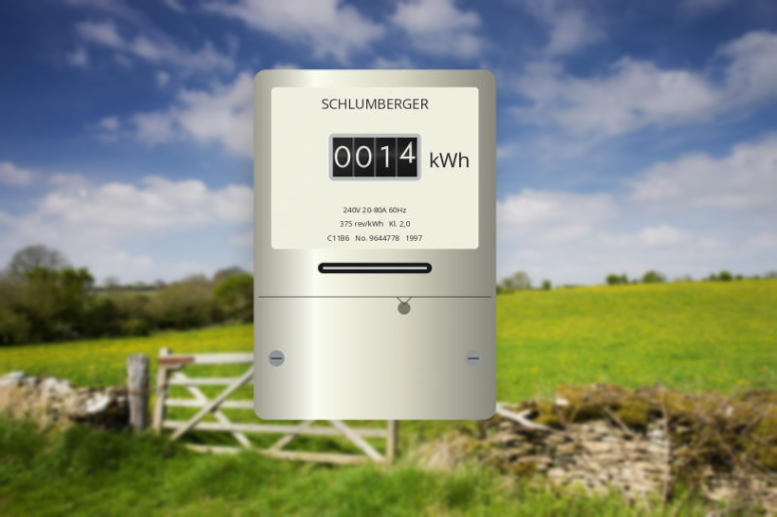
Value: 14
